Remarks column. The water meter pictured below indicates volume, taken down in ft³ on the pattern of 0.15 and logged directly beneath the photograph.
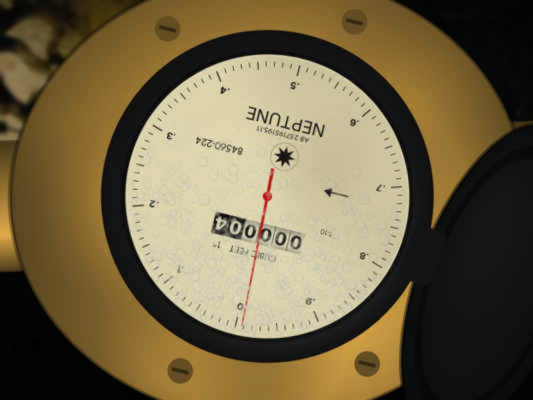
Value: 3.99
